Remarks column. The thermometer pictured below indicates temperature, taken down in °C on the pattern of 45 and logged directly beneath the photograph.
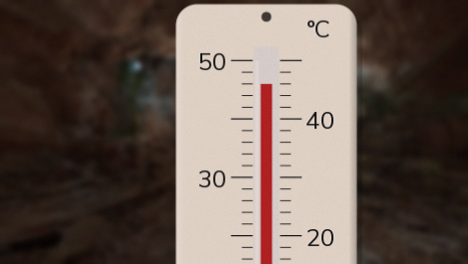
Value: 46
